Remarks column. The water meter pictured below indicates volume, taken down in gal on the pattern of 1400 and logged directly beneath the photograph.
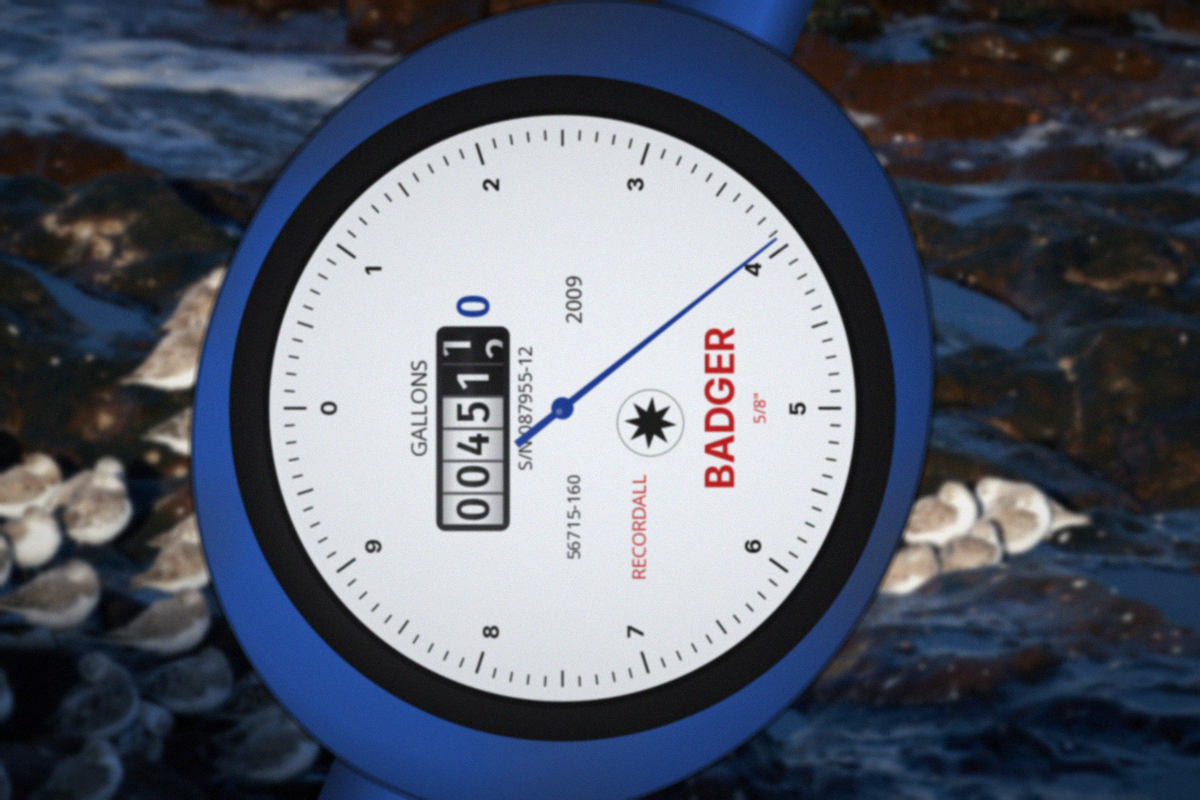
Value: 45113.9
